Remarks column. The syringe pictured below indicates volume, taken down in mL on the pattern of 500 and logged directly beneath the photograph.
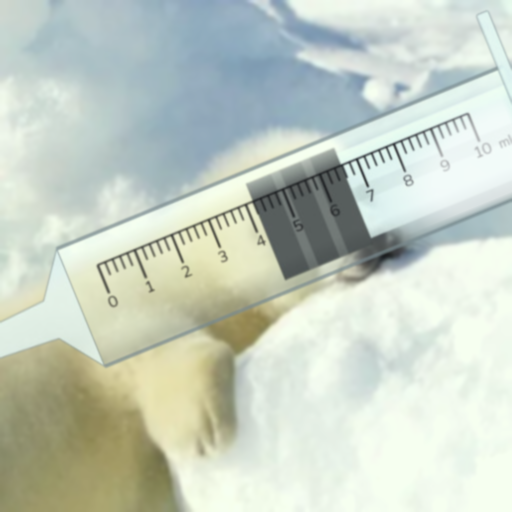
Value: 4.2
